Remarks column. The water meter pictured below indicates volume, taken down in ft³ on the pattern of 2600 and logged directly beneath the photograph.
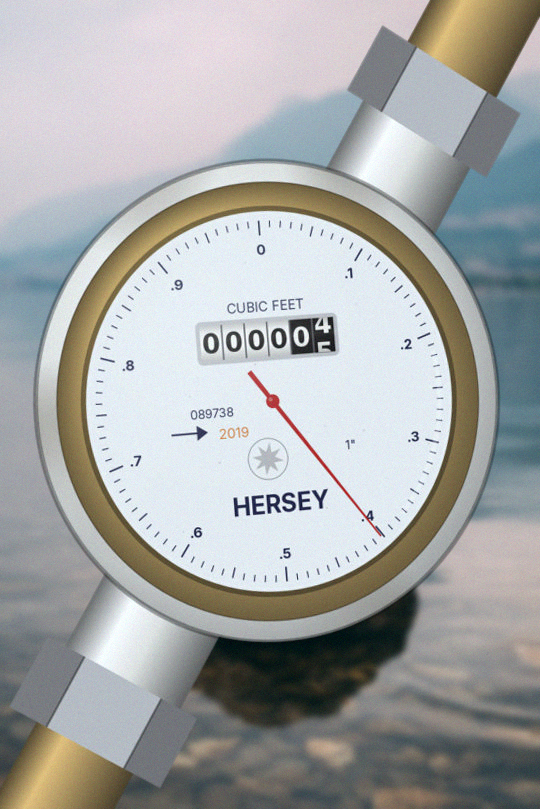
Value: 4.40
